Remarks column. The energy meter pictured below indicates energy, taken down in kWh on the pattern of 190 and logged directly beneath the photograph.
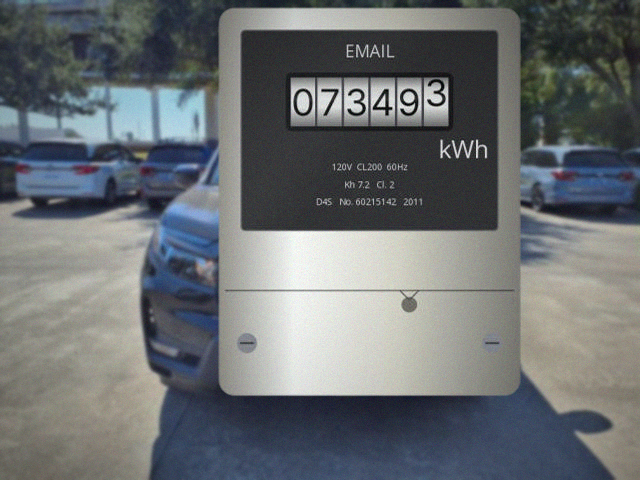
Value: 73493
